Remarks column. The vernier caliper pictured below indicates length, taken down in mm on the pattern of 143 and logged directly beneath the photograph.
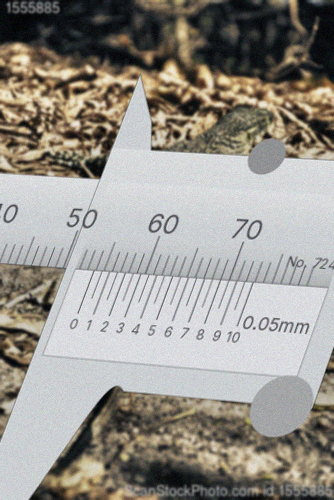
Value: 53.8
